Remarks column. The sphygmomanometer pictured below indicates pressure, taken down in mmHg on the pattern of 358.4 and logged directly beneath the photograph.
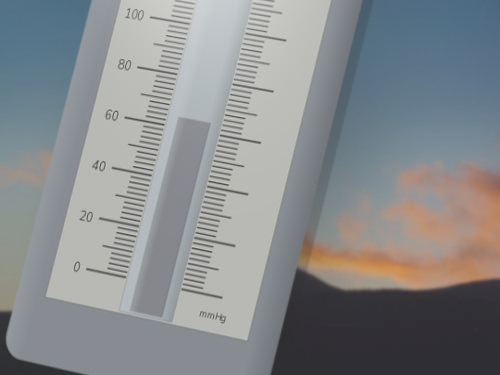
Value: 64
